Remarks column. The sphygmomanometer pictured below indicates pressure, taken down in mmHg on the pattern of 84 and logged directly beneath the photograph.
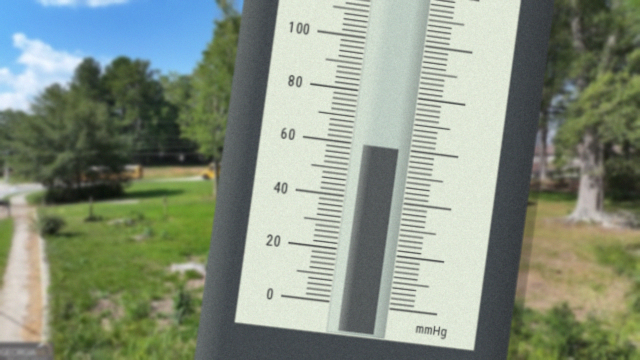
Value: 60
